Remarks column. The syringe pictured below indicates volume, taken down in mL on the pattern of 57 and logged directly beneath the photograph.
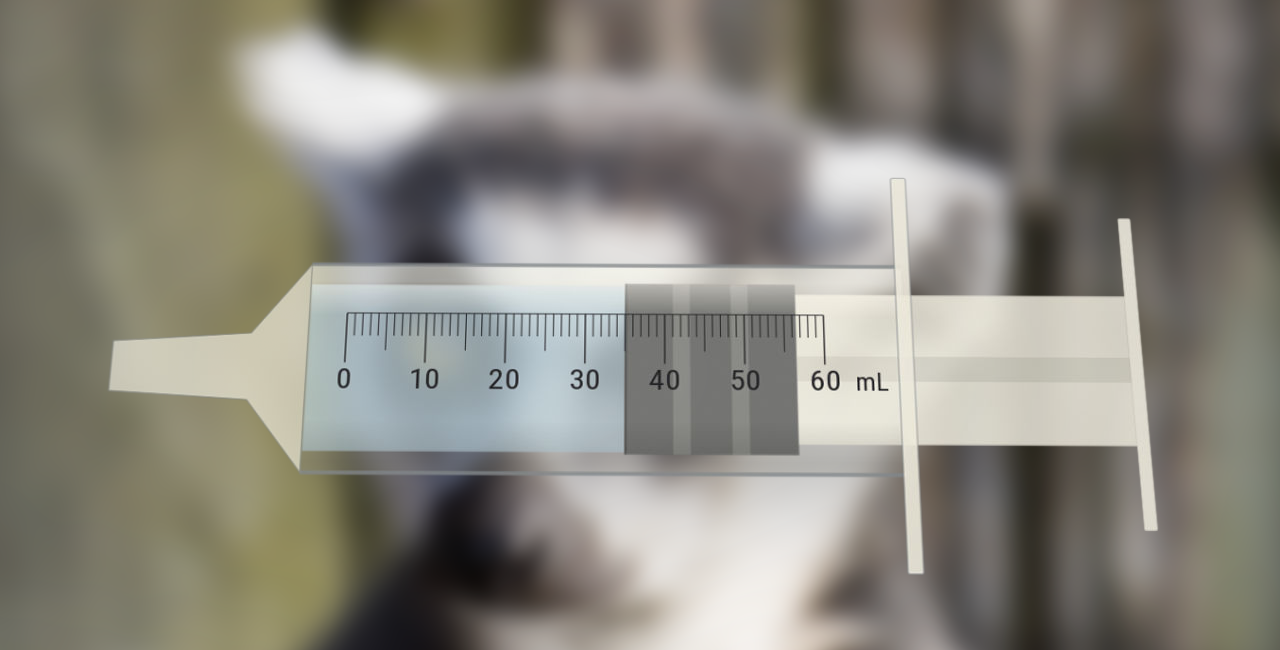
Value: 35
